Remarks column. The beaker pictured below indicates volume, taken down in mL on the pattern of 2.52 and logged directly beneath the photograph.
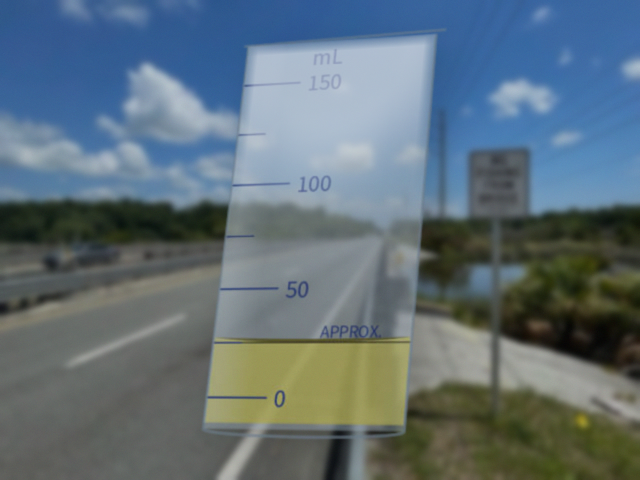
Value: 25
